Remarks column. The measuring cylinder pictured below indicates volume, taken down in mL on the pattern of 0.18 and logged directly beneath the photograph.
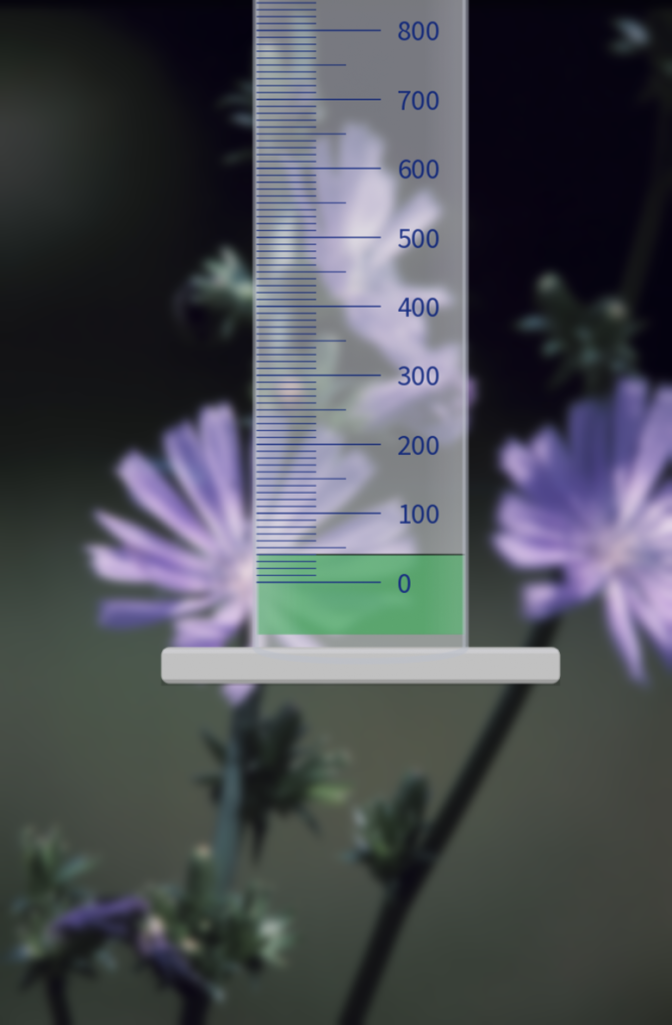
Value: 40
